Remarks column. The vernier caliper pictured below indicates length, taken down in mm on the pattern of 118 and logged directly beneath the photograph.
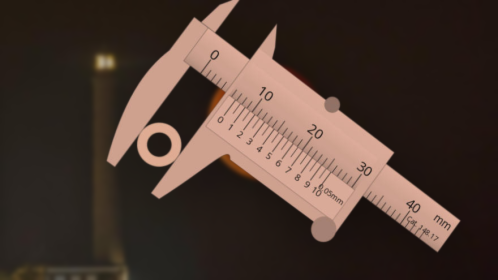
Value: 6.8
